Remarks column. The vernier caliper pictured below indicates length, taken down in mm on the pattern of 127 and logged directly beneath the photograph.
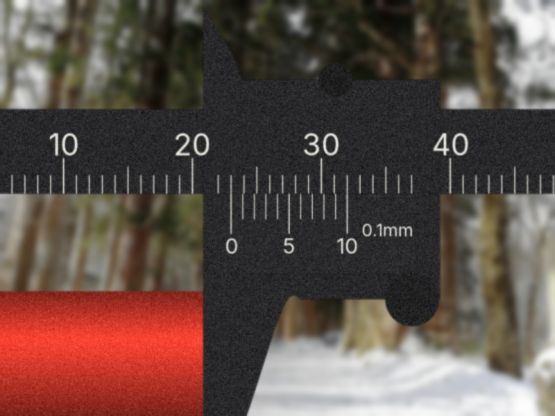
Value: 23.0
